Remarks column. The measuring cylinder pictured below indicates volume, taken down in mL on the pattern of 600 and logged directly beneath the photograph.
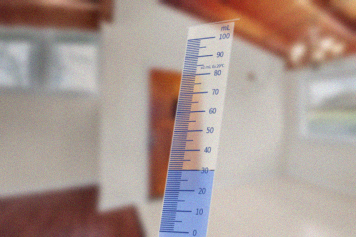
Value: 30
